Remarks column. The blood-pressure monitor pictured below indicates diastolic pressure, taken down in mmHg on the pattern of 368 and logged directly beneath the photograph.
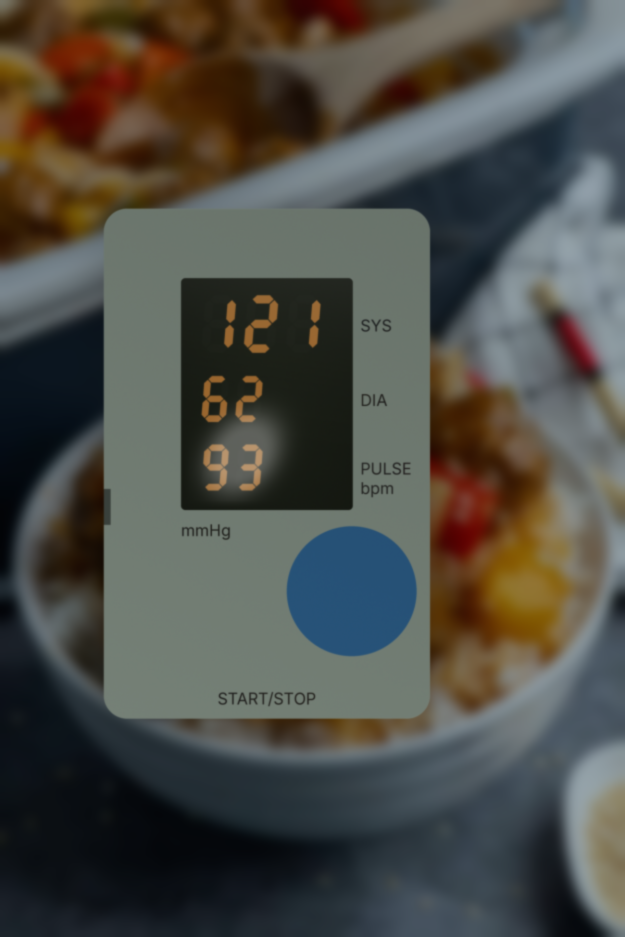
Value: 62
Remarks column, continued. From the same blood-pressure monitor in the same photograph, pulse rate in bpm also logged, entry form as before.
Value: 93
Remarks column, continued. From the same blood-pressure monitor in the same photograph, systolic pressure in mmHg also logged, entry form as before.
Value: 121
